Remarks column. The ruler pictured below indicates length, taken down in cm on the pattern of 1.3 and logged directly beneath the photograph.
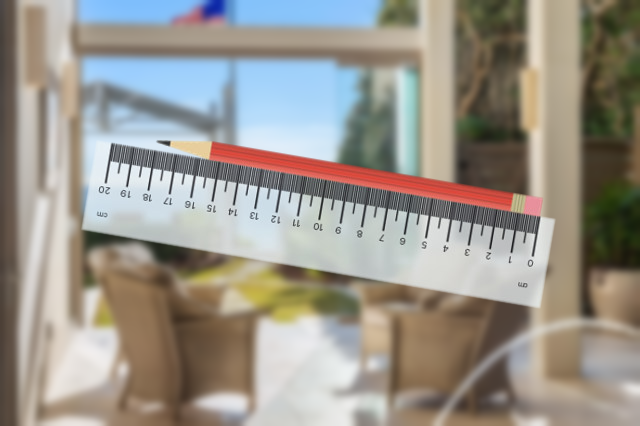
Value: 18
